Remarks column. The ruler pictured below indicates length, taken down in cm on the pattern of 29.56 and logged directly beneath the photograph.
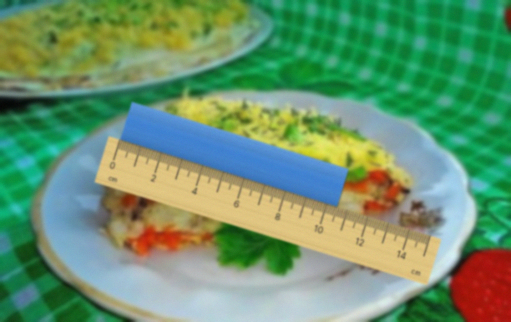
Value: 10.5
